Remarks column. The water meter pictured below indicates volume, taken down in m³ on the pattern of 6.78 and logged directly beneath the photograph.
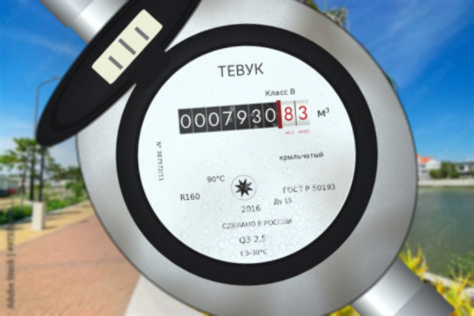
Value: 7930.83
